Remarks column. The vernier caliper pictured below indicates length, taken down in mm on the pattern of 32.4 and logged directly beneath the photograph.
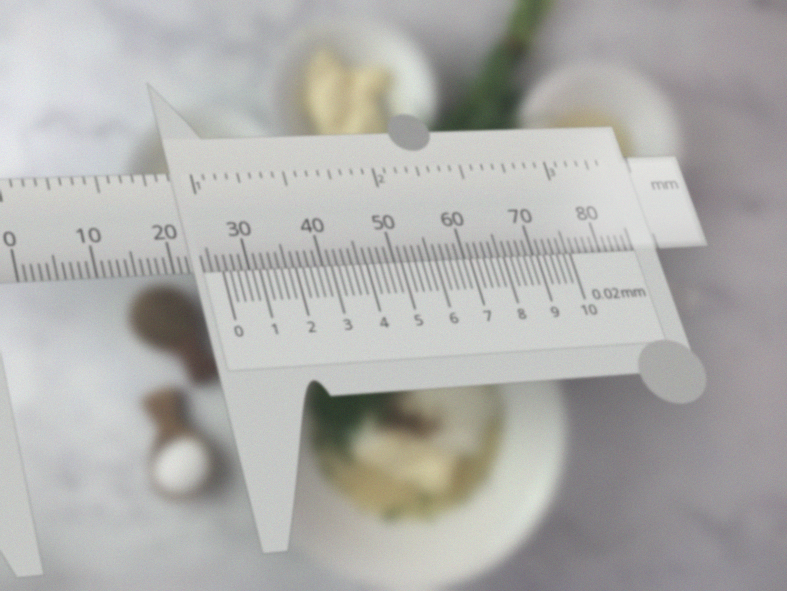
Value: 26.5
